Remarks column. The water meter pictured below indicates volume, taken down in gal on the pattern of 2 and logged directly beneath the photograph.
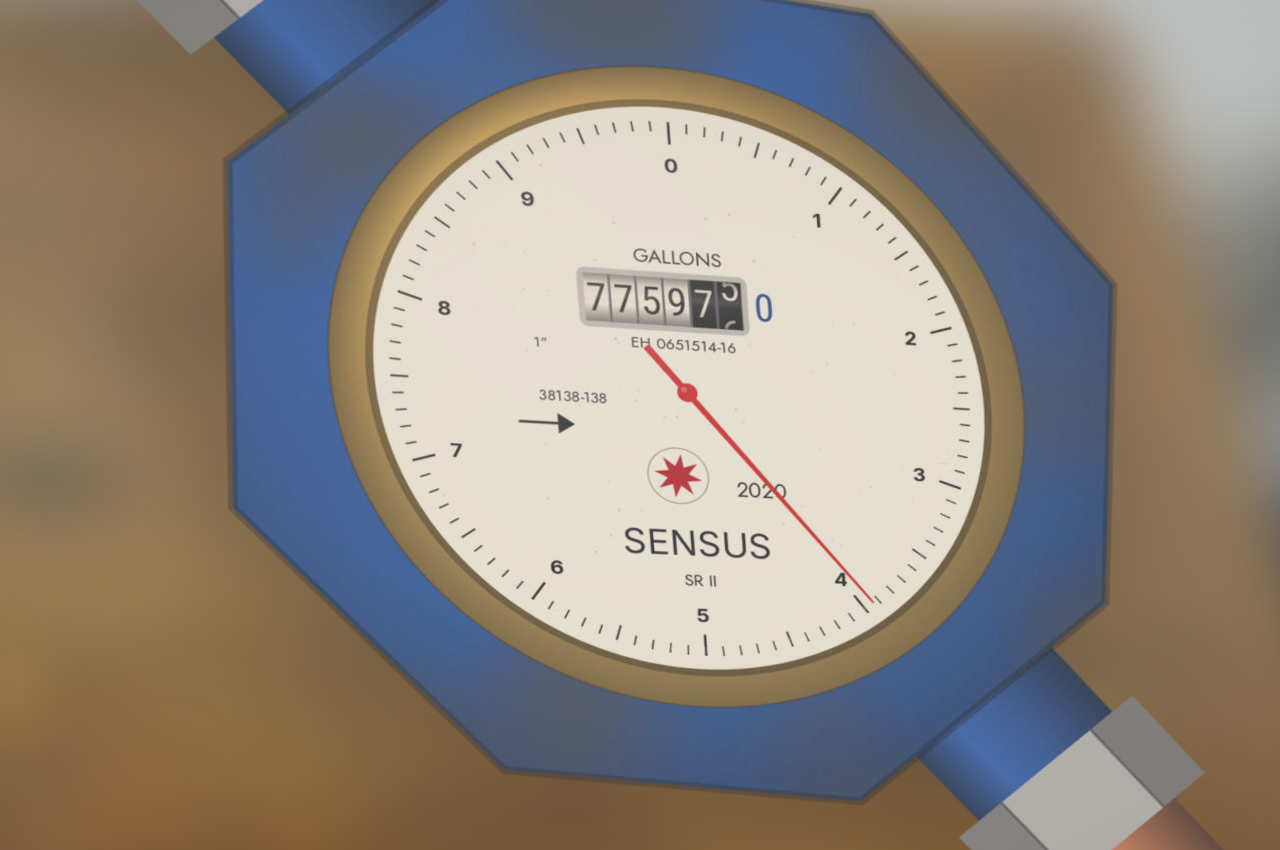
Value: 7759753.9
